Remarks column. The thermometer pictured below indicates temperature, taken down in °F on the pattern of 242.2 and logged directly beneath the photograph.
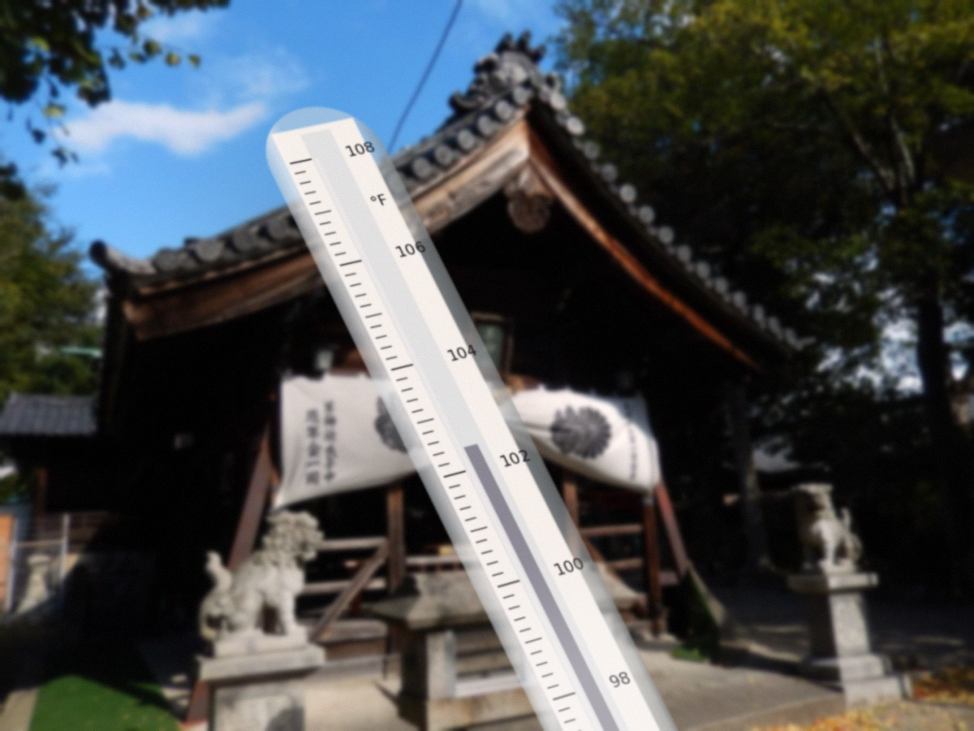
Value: 102.4
